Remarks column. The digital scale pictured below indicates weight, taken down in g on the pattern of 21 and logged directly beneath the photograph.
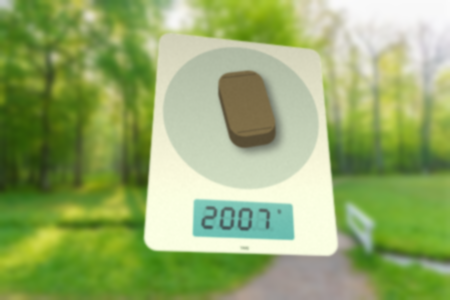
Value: 2007
